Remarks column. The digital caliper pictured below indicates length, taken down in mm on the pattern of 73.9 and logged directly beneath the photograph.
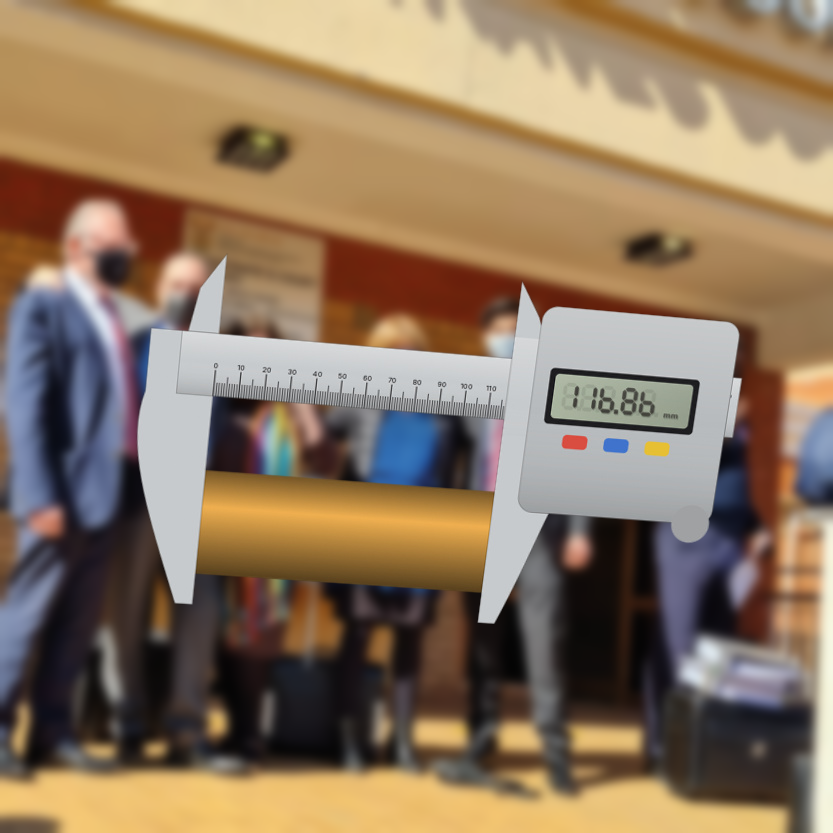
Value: 116.86
